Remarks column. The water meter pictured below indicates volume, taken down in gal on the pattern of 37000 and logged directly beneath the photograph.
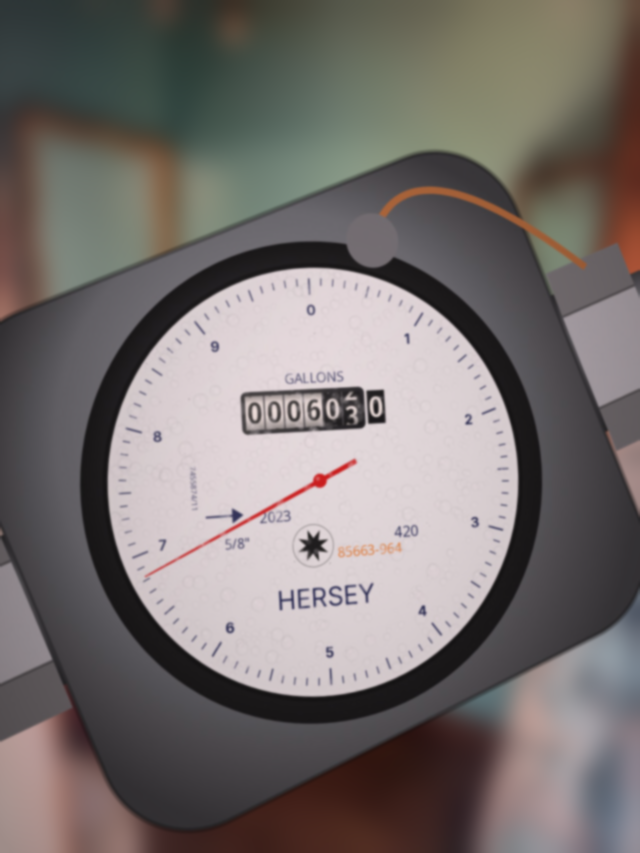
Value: 6026.8
